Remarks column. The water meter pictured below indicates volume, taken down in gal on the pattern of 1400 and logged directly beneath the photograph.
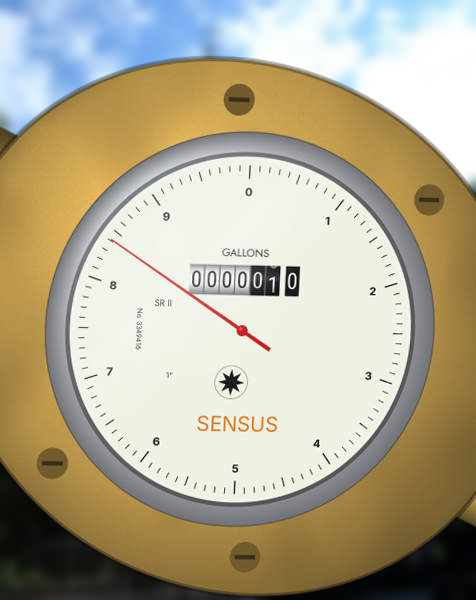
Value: 8.4
